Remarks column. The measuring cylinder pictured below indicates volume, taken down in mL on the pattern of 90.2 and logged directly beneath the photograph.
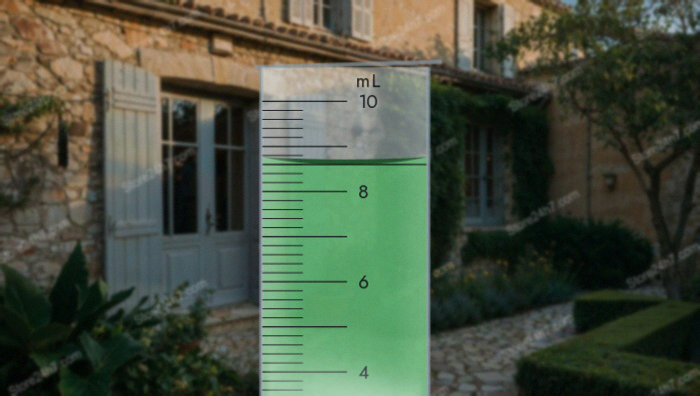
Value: 8.6
